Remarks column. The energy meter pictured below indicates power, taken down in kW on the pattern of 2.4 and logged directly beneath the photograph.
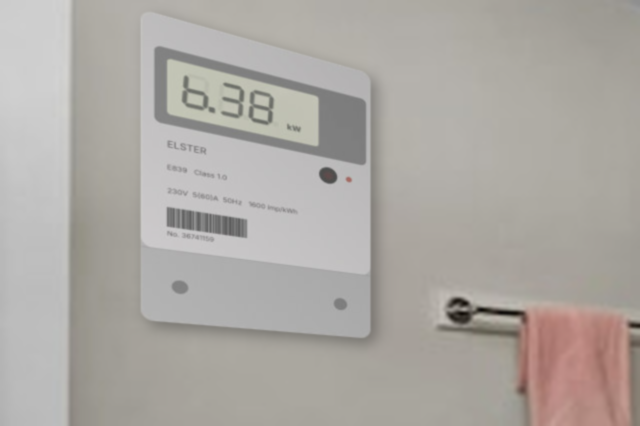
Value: 6.38
